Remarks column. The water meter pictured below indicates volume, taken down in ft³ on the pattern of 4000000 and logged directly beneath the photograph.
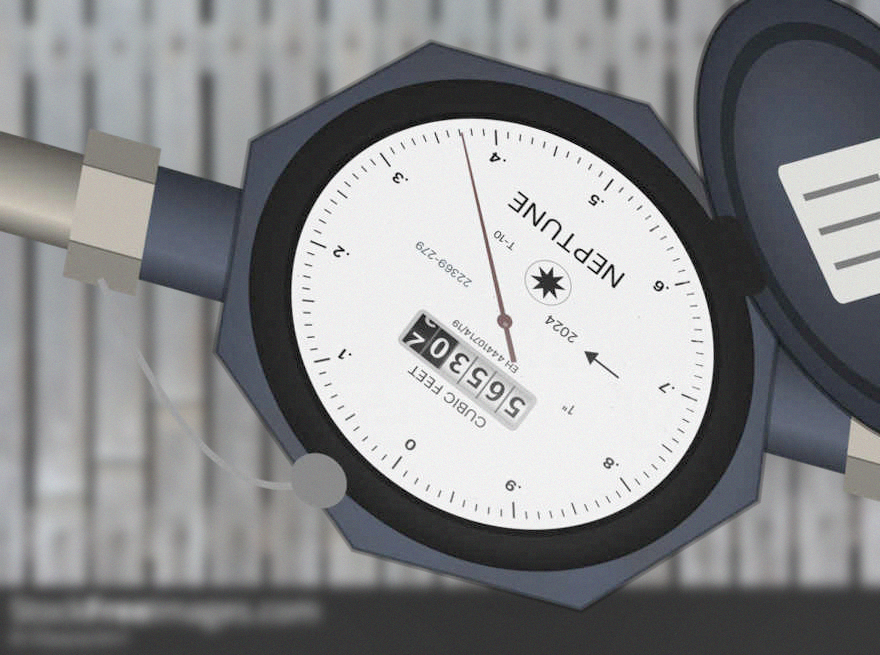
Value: 565302.37
